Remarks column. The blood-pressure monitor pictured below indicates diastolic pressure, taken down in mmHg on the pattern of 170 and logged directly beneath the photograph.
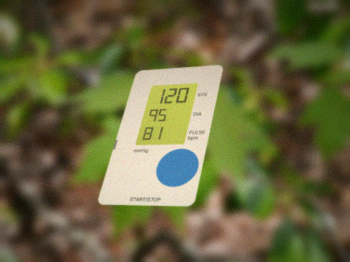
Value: 95
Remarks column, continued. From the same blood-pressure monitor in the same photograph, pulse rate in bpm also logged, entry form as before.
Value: 81
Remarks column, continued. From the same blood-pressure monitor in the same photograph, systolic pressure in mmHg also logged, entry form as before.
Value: 120
